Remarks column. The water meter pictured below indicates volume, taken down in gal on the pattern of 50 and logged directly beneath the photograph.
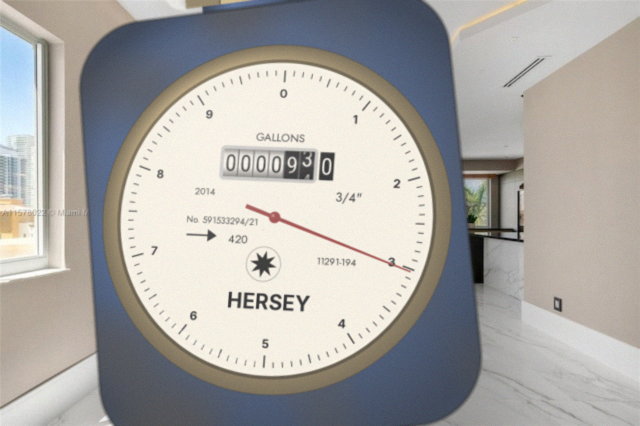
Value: 933.0
